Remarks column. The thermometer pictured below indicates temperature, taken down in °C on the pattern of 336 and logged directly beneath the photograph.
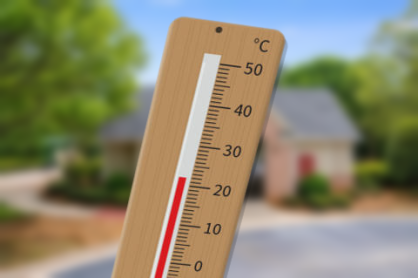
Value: 22
